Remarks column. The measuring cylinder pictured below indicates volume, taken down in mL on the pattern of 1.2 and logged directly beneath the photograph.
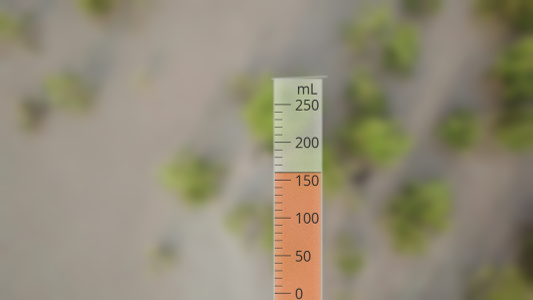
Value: 160
